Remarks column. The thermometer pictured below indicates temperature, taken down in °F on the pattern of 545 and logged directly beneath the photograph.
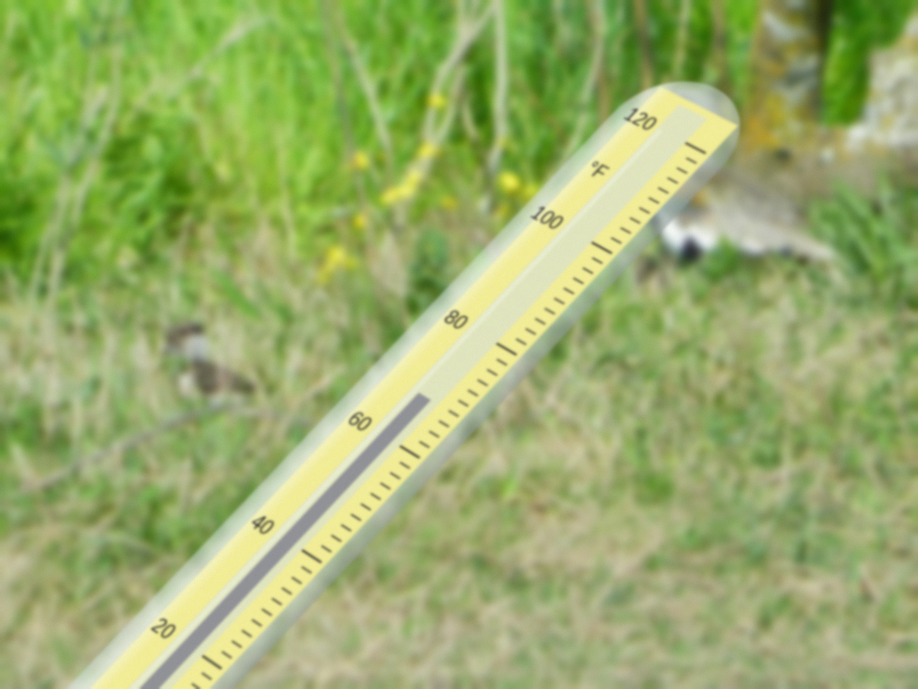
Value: 68
